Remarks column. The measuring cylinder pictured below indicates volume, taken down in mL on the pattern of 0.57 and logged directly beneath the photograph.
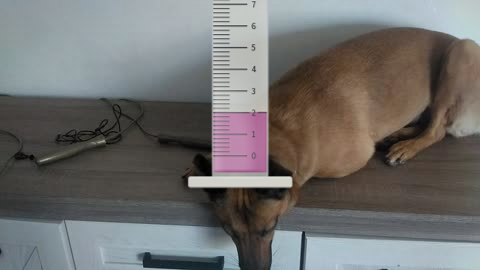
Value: 2
